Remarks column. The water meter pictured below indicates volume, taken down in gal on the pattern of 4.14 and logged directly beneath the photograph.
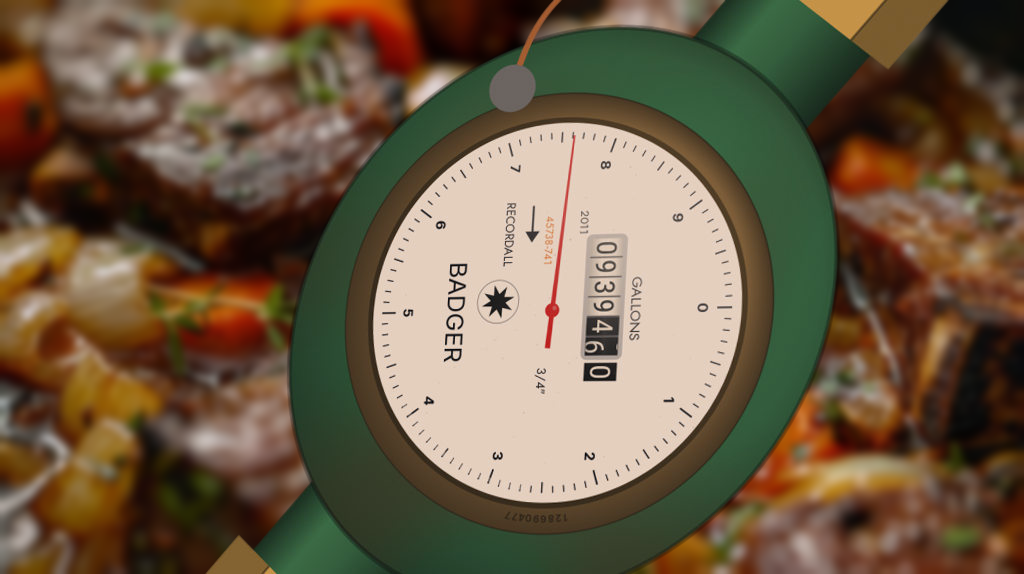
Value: 939457.6
